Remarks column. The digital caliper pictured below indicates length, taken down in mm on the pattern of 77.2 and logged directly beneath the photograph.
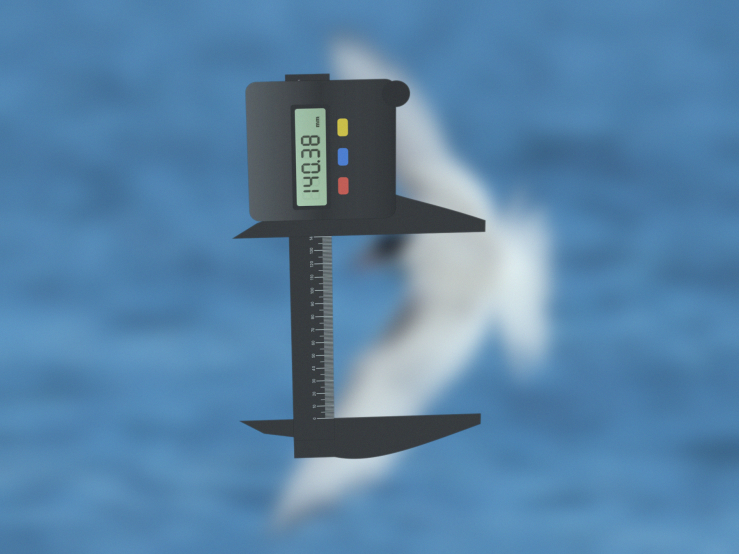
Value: 140.38
